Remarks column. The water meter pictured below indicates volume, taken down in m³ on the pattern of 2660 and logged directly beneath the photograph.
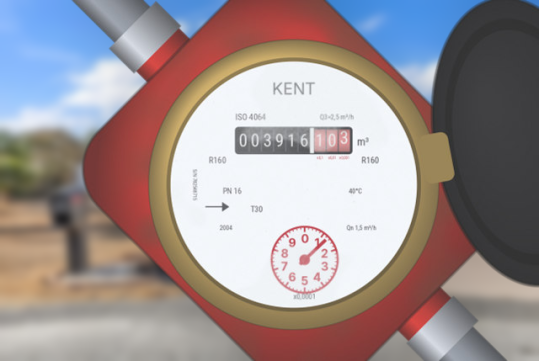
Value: 3916.1031
